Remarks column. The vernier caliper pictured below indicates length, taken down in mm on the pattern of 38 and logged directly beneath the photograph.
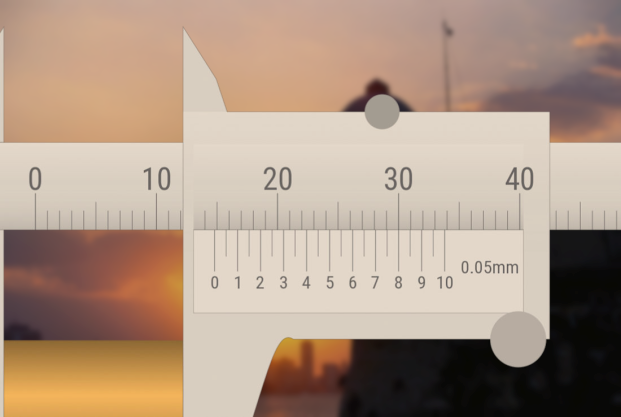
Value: 14.8
